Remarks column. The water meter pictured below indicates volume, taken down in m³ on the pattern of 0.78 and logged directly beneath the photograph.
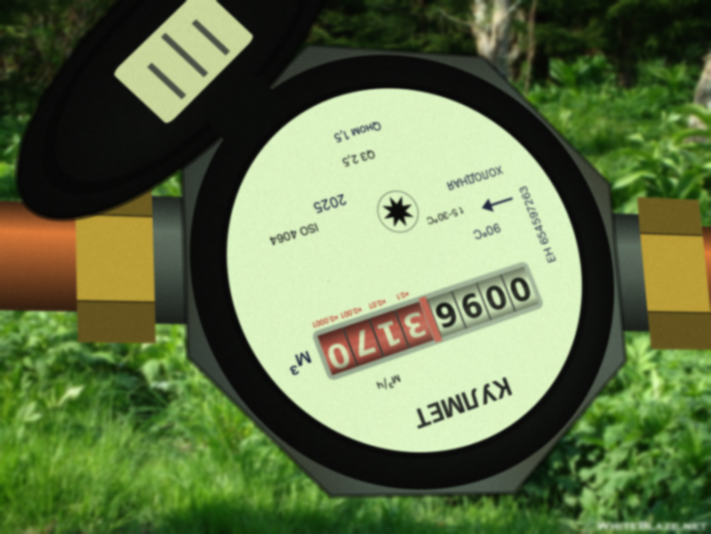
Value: 96.3170
